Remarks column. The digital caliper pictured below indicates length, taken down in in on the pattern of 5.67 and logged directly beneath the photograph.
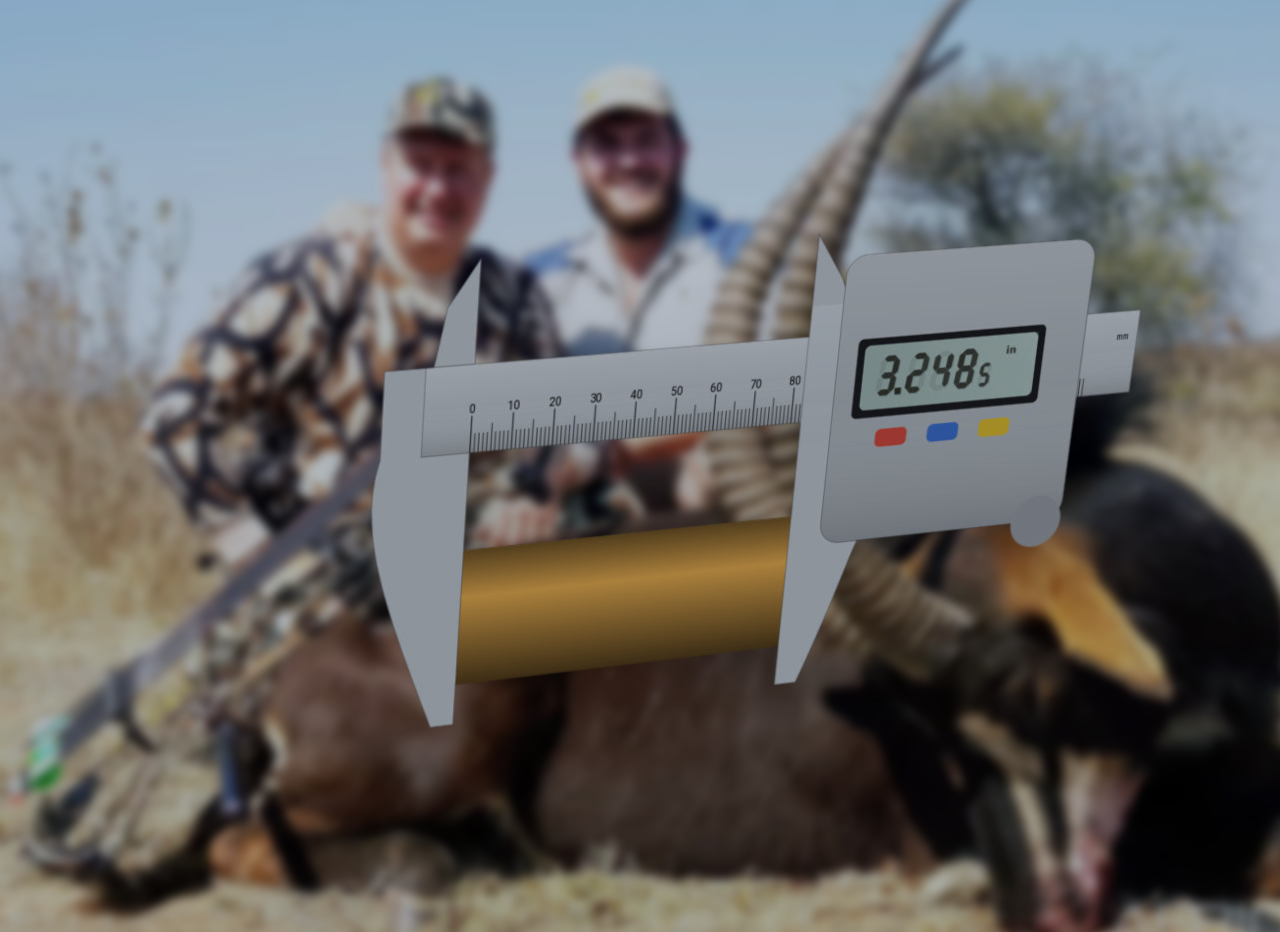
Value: 3.2485
